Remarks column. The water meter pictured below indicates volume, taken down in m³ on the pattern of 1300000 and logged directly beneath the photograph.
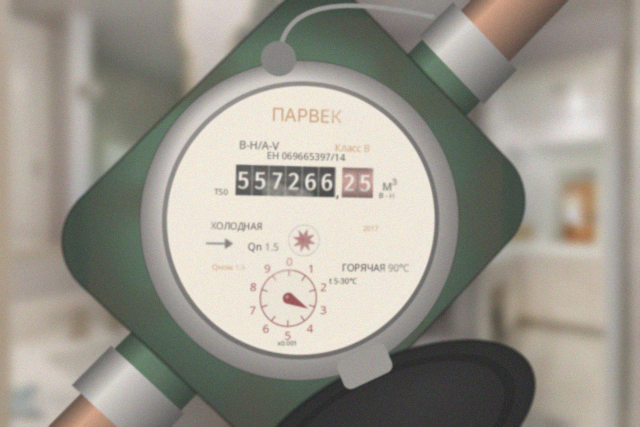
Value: 557266.253
